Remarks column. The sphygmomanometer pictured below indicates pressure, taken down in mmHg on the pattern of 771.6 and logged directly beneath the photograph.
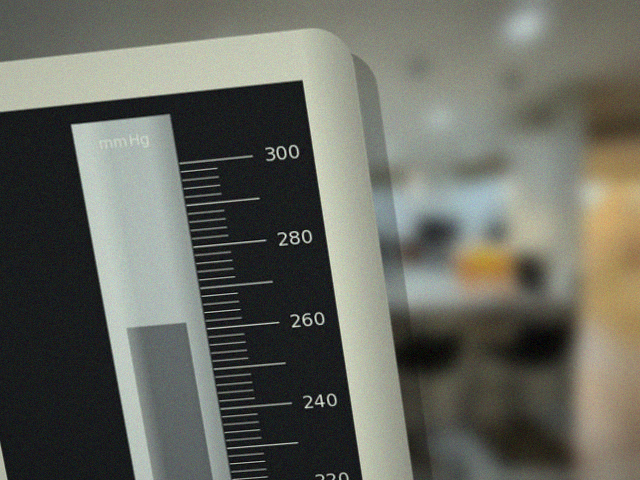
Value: 262
